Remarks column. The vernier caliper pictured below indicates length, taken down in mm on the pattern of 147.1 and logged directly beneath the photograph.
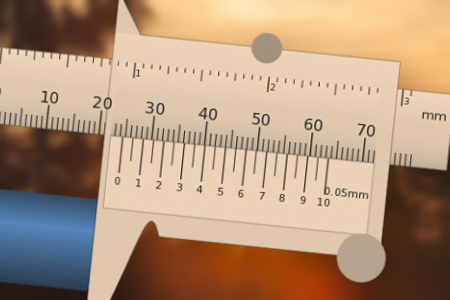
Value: 24.5
